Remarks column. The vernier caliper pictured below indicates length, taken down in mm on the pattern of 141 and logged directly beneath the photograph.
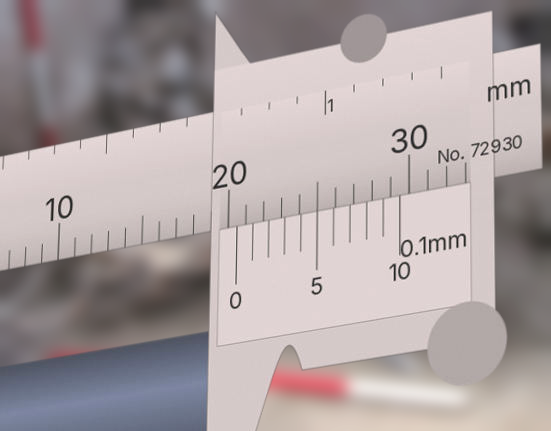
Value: 20.5
